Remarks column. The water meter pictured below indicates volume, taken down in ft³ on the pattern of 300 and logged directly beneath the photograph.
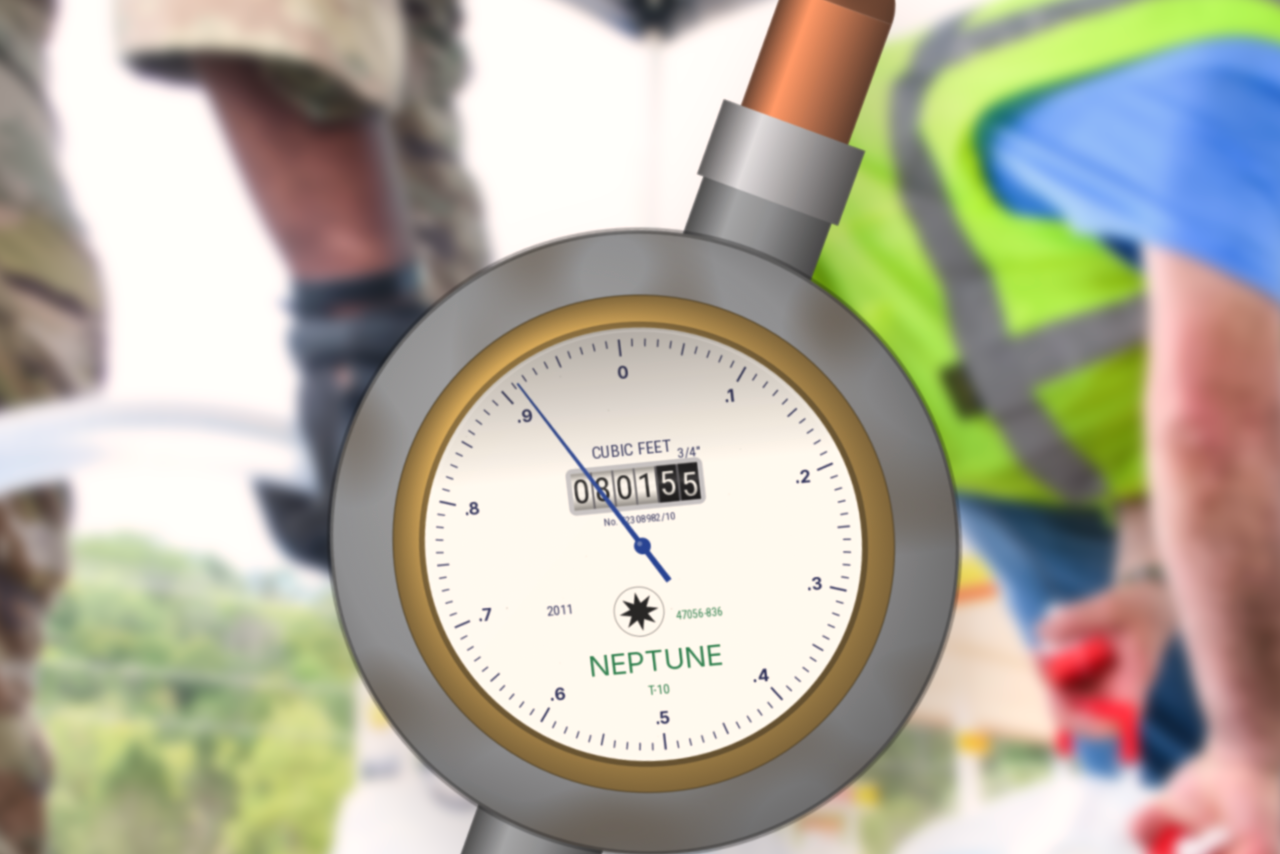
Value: 80154.91
